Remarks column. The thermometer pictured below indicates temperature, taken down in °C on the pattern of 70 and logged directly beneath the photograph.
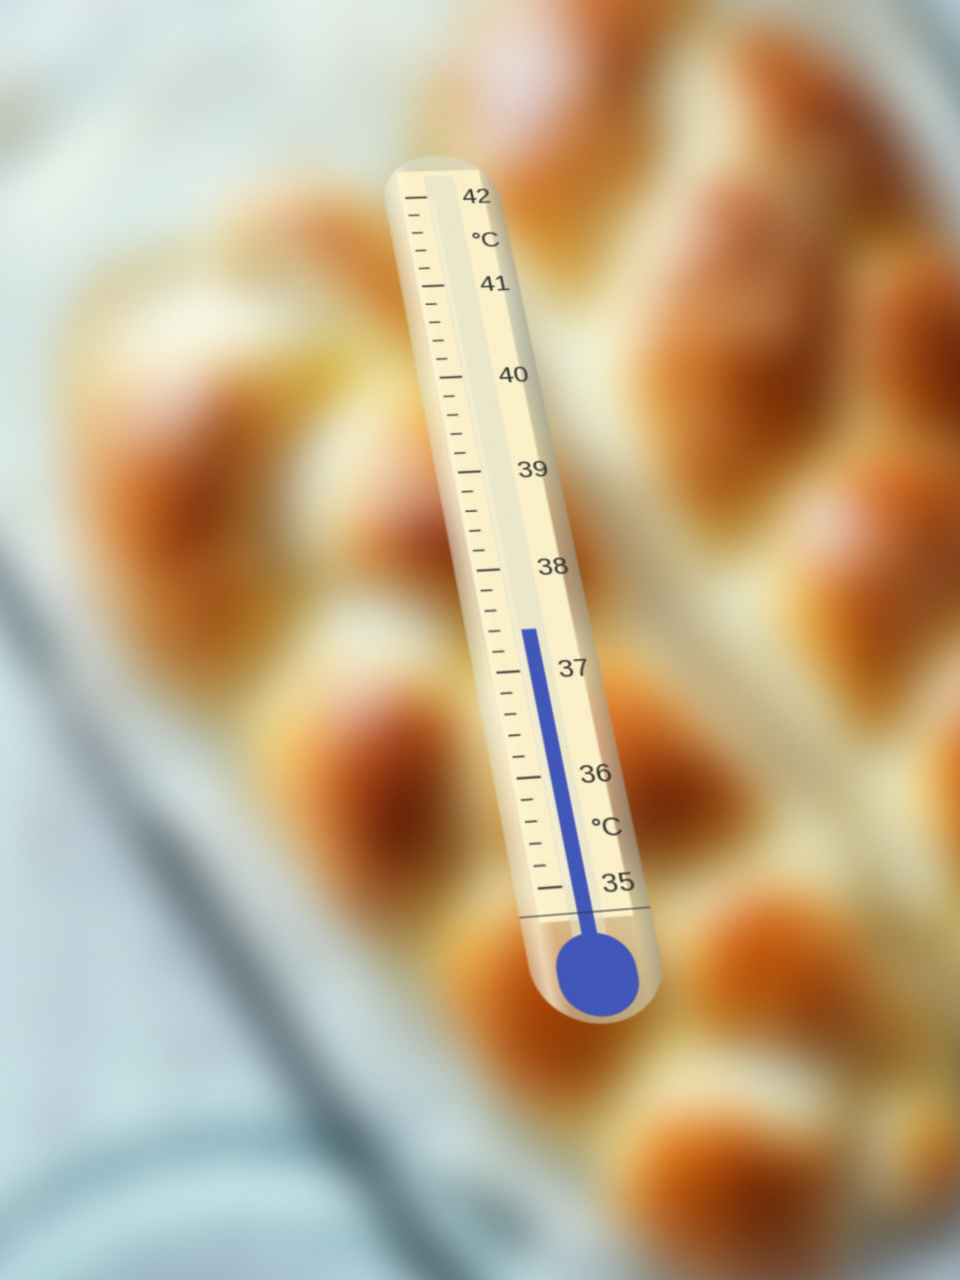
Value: 37.4
